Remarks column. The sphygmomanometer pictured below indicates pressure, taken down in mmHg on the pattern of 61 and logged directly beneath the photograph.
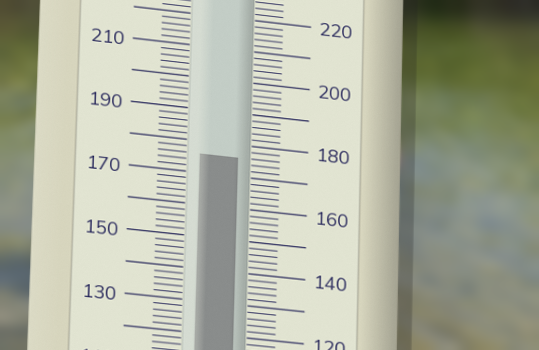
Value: 176
